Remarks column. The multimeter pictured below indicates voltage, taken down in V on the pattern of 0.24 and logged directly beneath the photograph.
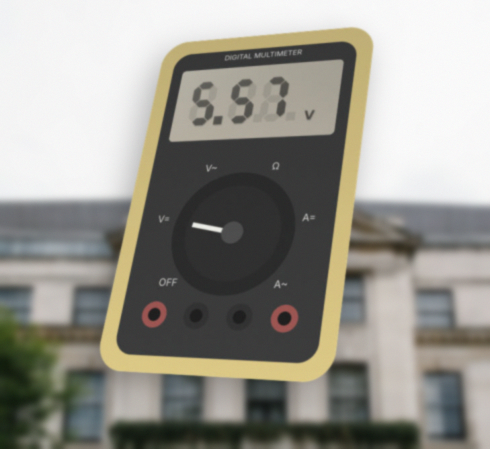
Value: 5.57
